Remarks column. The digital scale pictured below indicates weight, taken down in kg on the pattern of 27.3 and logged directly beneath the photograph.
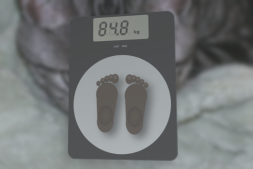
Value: 84.8
